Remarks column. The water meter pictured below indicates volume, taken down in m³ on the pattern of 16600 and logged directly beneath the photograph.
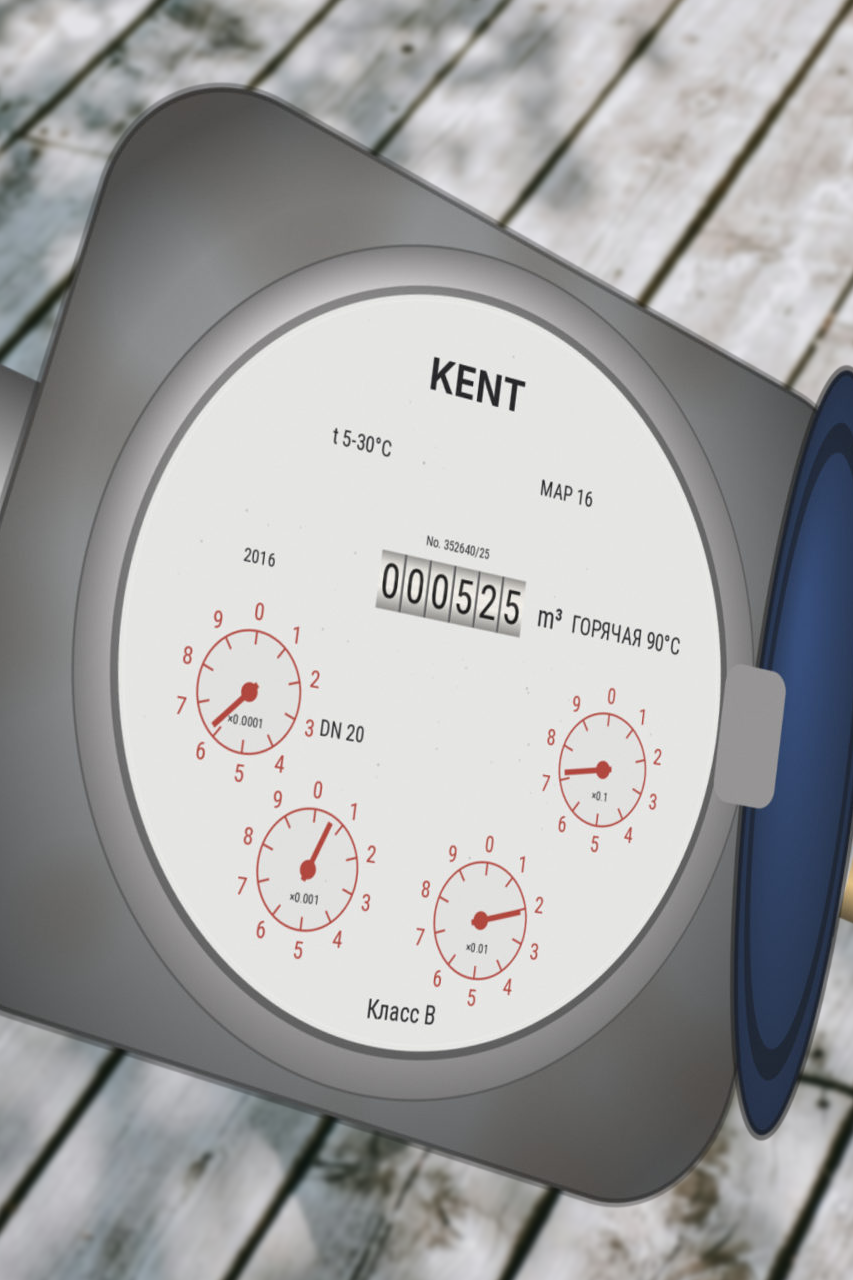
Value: 525.7206
